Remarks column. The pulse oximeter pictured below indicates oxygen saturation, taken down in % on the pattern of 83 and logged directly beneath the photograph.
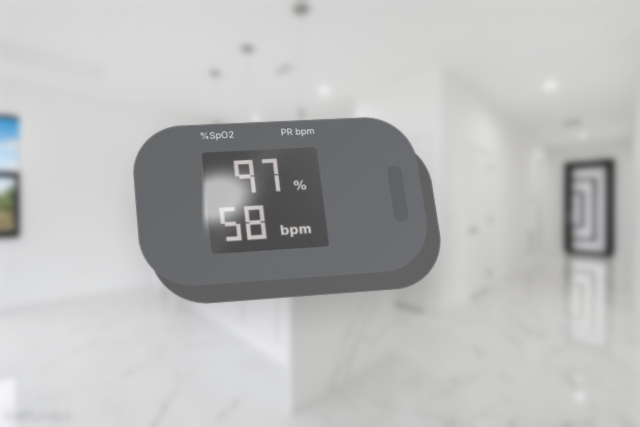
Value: 97
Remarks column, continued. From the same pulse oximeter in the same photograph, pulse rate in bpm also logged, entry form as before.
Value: 58
